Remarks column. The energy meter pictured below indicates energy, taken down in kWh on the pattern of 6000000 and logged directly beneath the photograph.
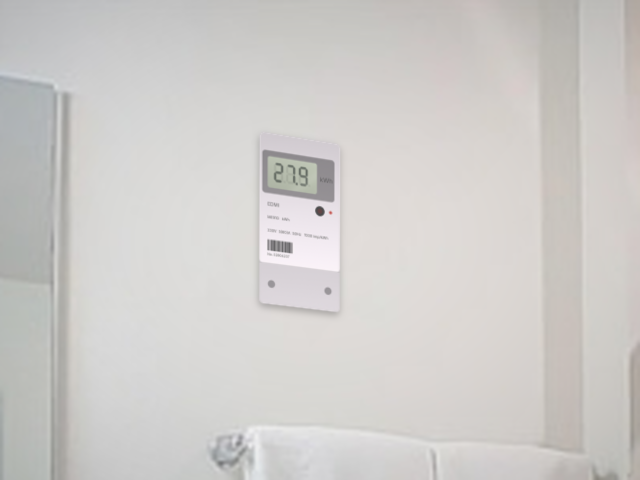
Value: 27.9
